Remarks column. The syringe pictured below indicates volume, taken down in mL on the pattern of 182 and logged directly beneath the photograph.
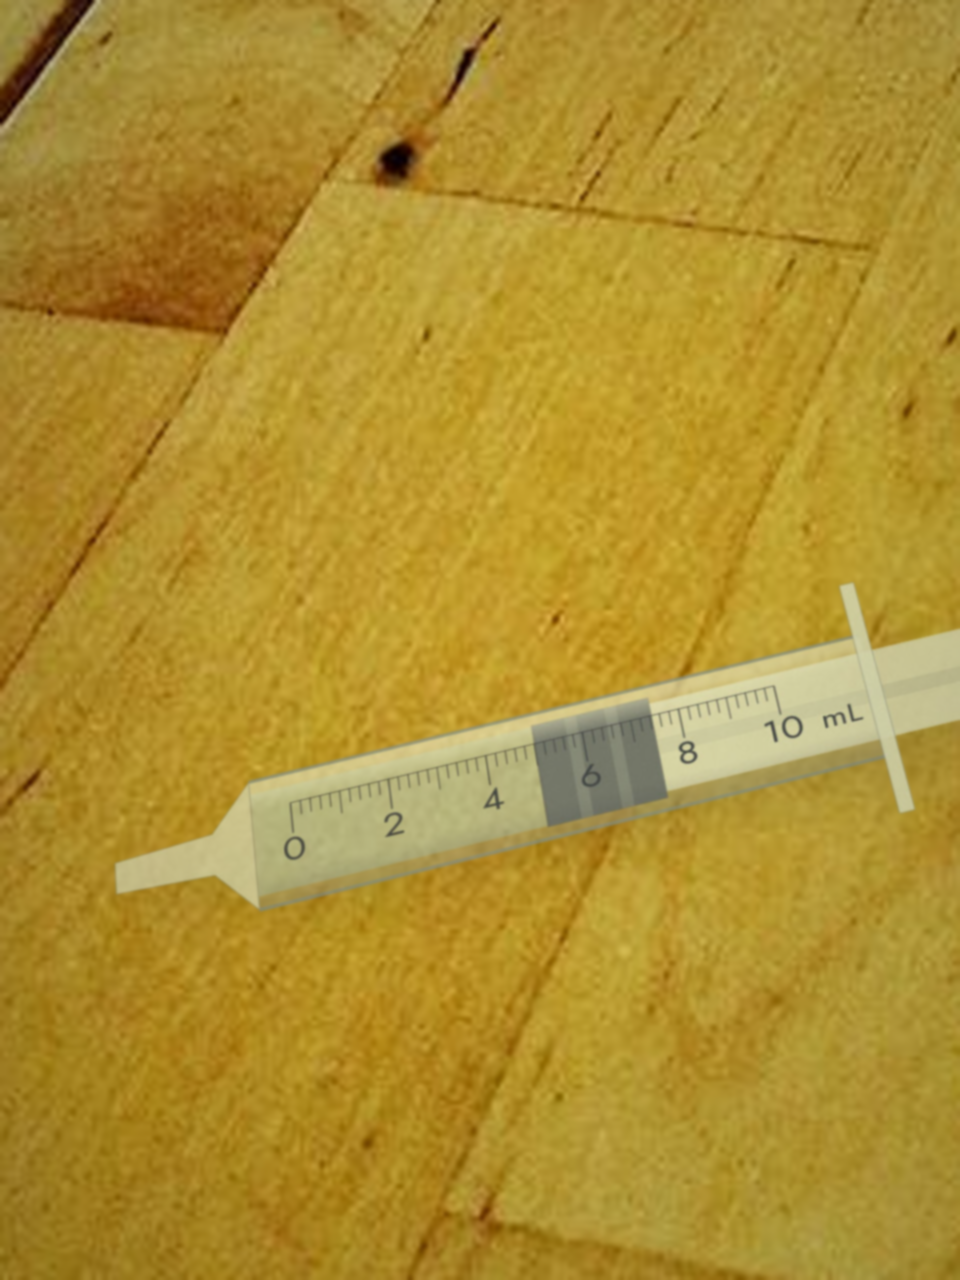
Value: 5
